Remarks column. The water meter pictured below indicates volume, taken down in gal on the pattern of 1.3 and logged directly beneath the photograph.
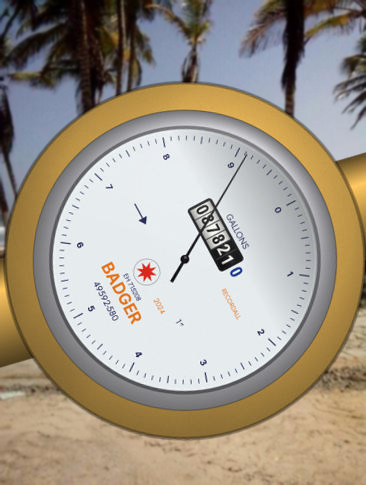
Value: 878209.1
